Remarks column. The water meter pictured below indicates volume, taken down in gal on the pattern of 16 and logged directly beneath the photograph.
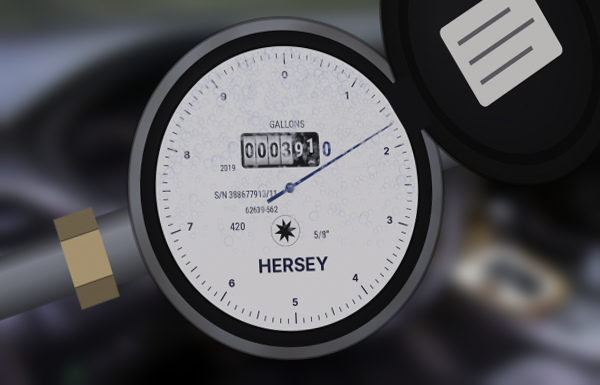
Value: 3911.7
